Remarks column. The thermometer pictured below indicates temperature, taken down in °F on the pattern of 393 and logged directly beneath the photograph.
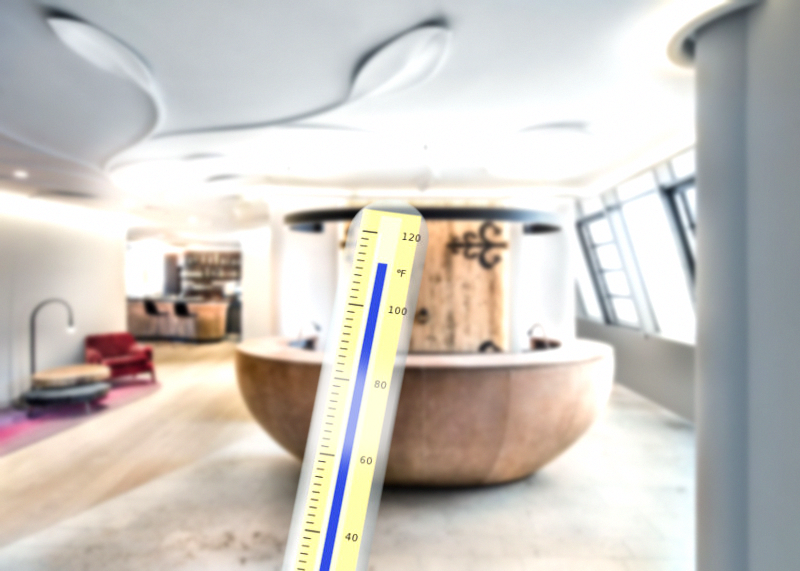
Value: 112
